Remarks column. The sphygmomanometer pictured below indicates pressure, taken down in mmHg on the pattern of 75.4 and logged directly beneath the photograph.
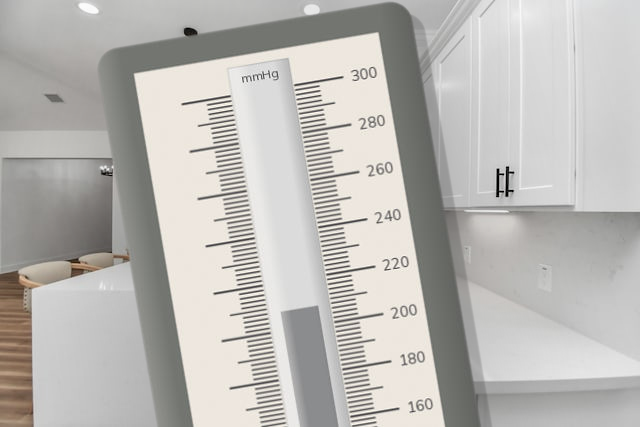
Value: 208
